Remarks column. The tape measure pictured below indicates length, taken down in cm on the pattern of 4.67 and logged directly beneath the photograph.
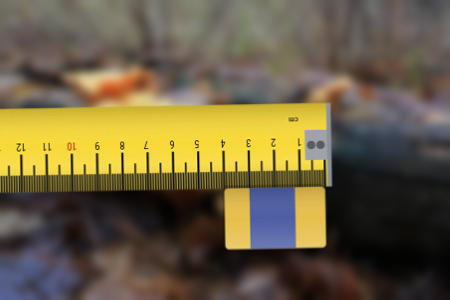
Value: 4
